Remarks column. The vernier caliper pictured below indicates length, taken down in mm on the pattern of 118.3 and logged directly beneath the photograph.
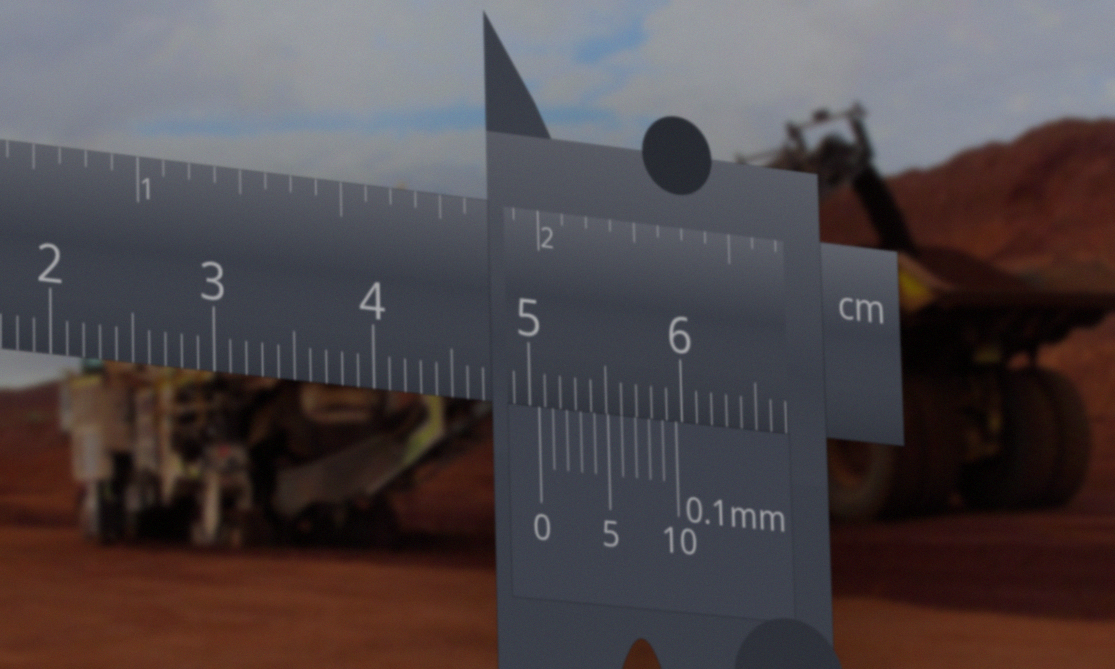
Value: 50.6
